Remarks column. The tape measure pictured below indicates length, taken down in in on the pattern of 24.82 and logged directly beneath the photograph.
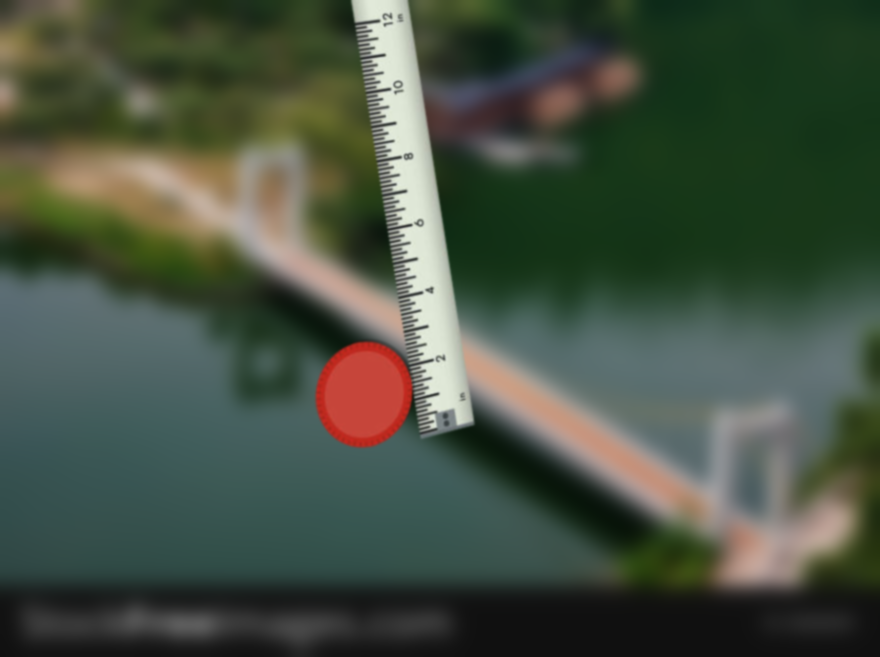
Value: 3
